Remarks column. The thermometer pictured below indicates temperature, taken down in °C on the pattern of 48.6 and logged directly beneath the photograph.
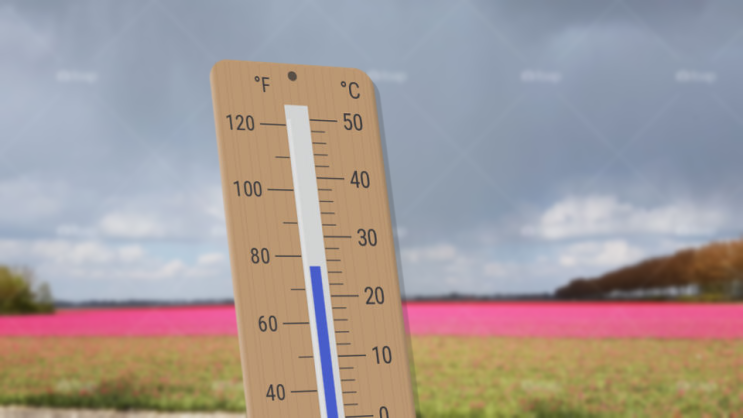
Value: 25
